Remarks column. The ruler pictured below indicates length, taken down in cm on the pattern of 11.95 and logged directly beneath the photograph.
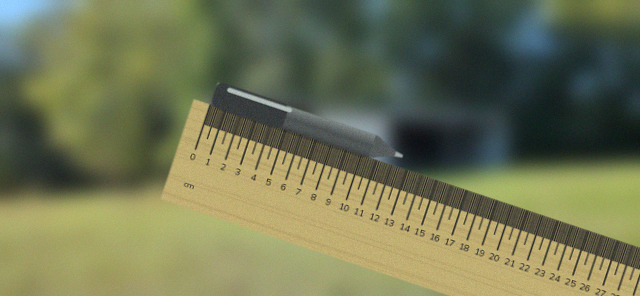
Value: 12.5
